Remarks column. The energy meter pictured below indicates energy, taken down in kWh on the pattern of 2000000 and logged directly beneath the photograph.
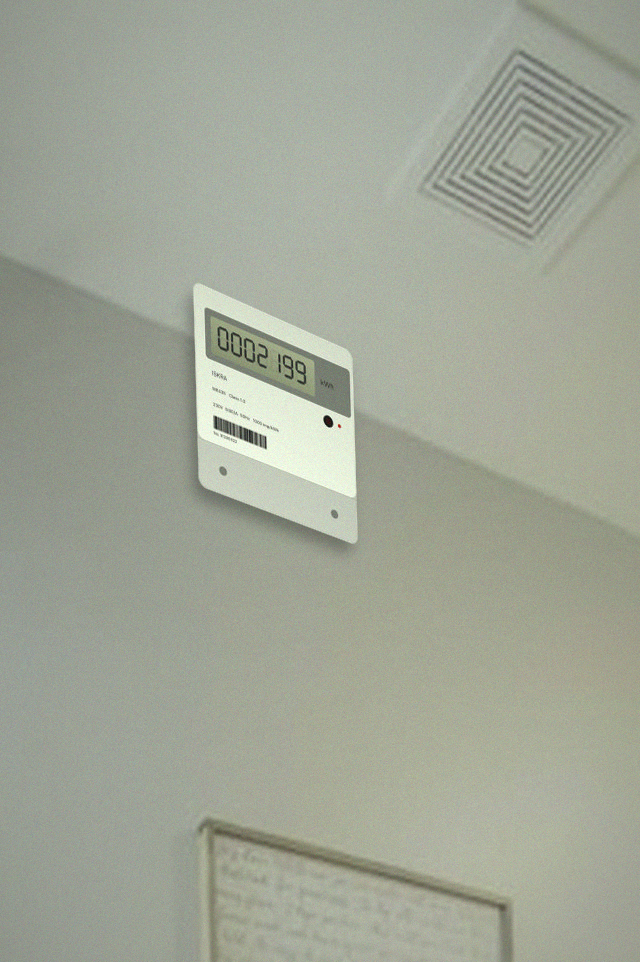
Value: 2199
